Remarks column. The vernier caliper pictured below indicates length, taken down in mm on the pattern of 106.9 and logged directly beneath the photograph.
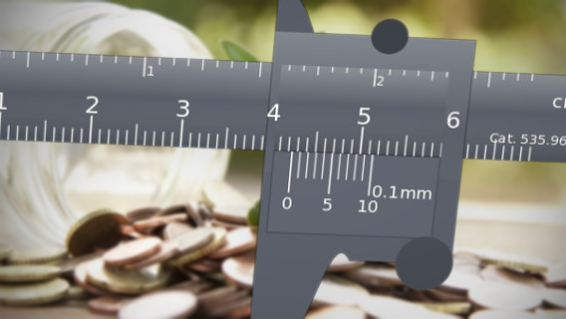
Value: 42.4
